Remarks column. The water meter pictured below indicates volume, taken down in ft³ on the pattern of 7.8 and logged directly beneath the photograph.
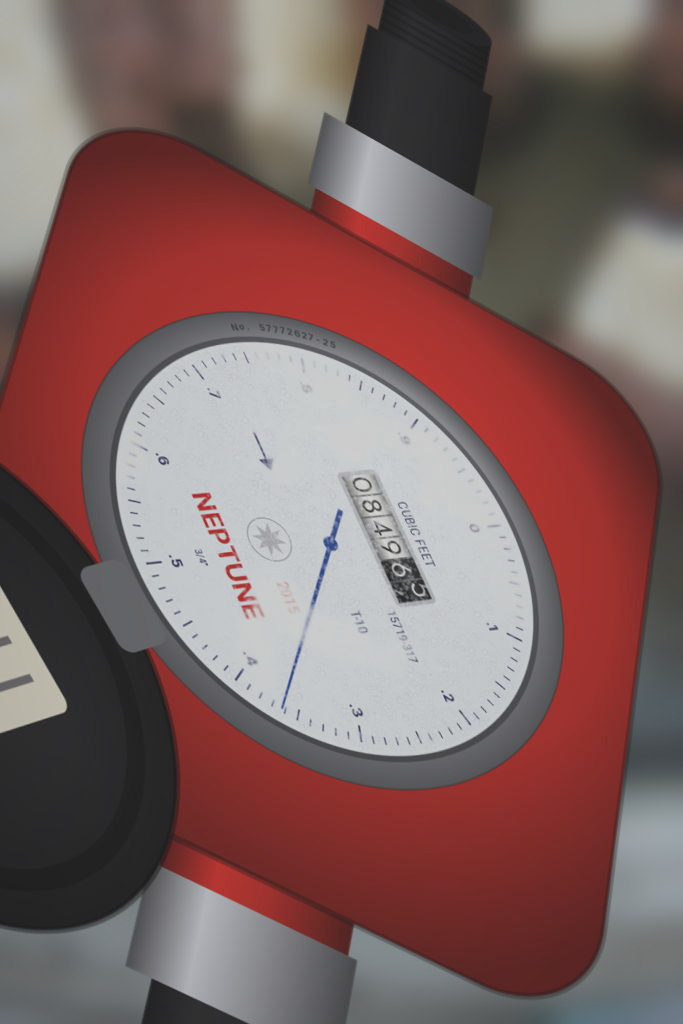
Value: 84965.36
